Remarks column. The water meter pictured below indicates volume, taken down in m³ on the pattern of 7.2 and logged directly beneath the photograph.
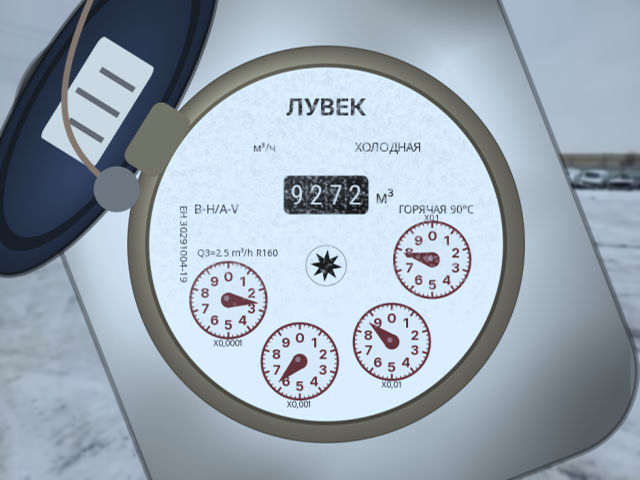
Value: 9272.7862
